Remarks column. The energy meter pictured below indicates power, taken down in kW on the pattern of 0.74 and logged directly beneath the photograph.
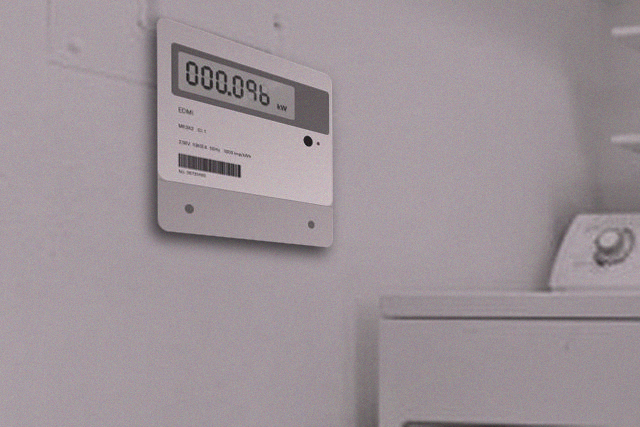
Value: 0.096
